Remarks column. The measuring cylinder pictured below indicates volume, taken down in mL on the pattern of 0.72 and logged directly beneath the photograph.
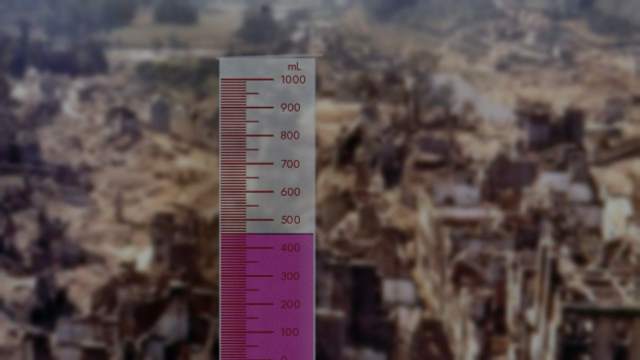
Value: 450
